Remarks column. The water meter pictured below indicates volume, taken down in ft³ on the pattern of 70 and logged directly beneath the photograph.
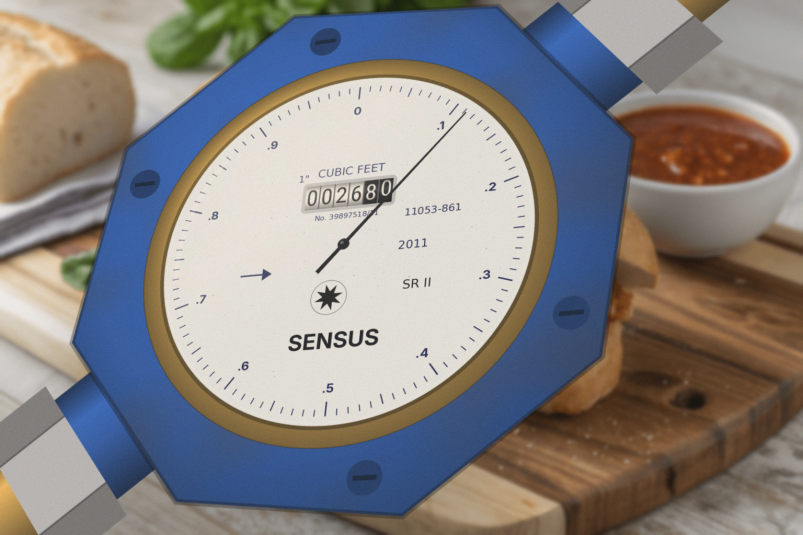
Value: 2680.11
